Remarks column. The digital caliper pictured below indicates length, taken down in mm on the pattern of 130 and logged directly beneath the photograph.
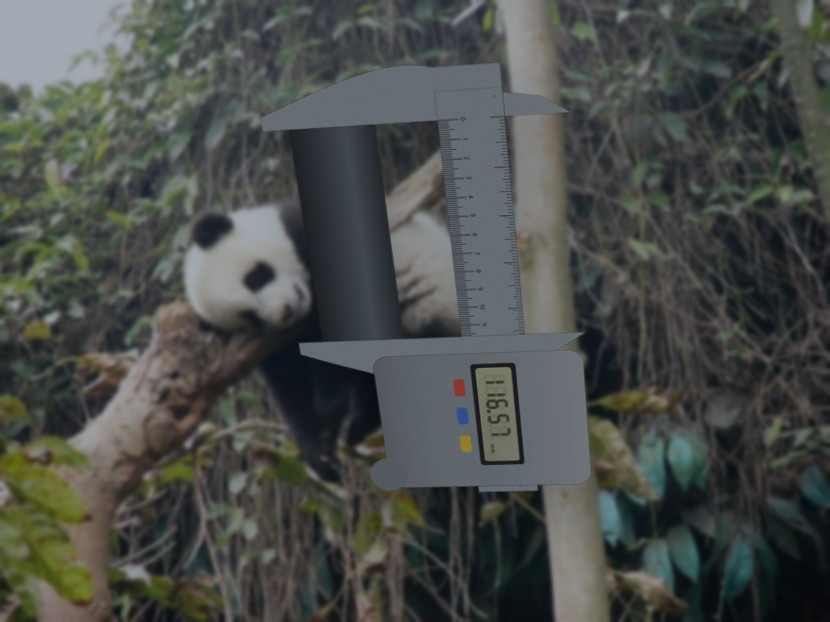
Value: 116.57
